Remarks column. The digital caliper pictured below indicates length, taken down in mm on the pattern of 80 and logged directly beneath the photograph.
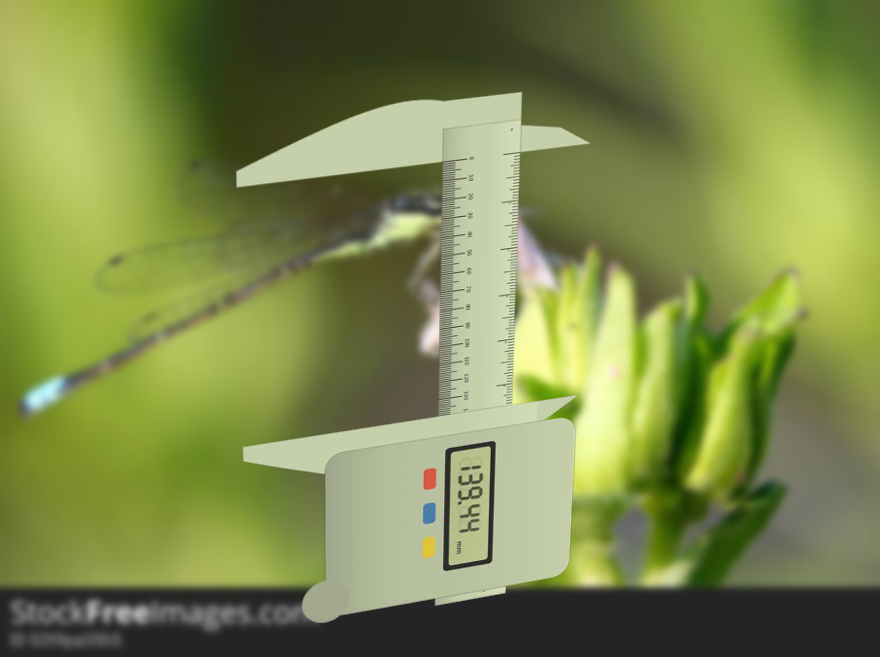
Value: 139.44
